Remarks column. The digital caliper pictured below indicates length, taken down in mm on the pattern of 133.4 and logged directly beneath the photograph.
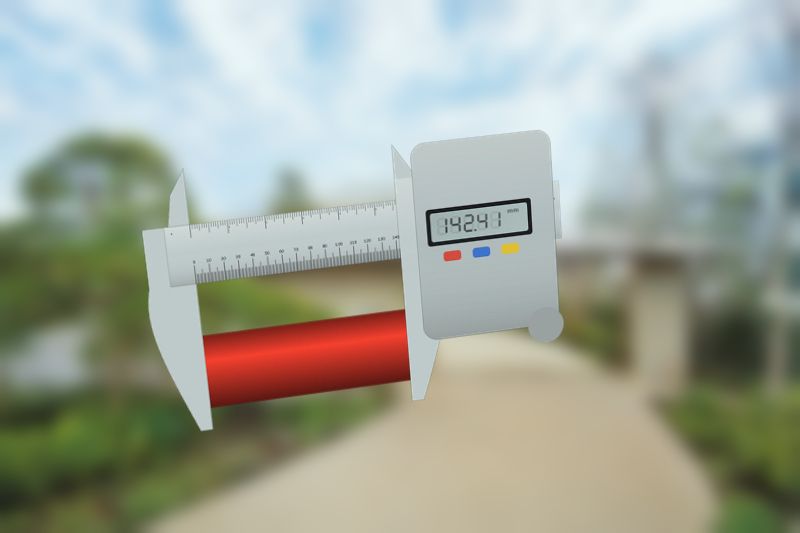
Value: 142.41
